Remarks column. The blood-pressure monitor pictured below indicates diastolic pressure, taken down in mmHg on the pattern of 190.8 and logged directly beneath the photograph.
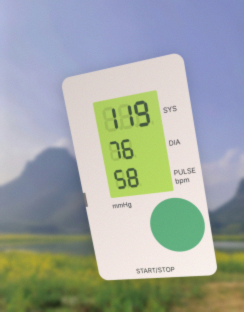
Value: 76
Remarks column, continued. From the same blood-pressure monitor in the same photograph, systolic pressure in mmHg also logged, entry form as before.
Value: 119
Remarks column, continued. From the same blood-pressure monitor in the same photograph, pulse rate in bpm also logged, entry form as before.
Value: 58
